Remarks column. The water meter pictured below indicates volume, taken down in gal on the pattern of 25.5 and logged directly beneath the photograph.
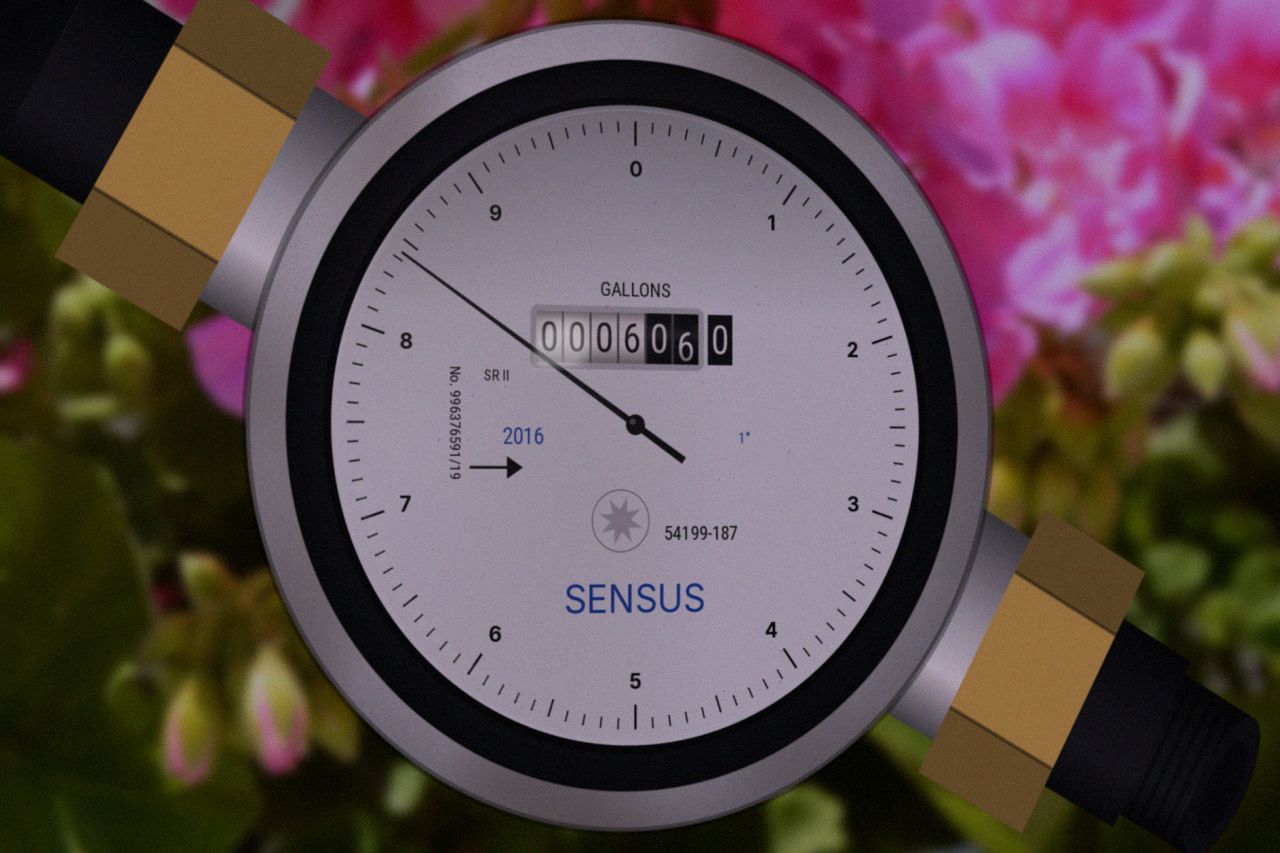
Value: 6058.4
